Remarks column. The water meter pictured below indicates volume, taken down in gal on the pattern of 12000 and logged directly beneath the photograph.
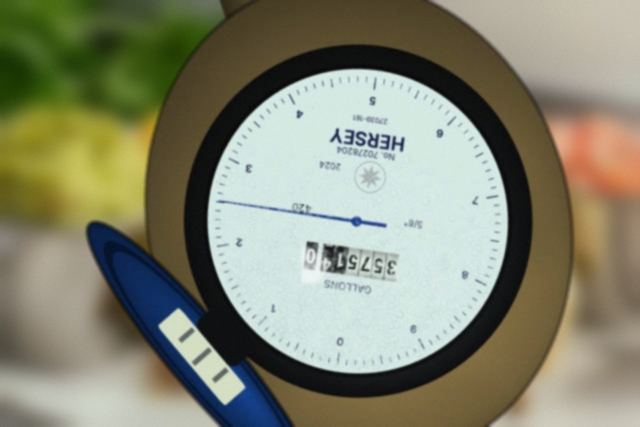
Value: 3575142.5
